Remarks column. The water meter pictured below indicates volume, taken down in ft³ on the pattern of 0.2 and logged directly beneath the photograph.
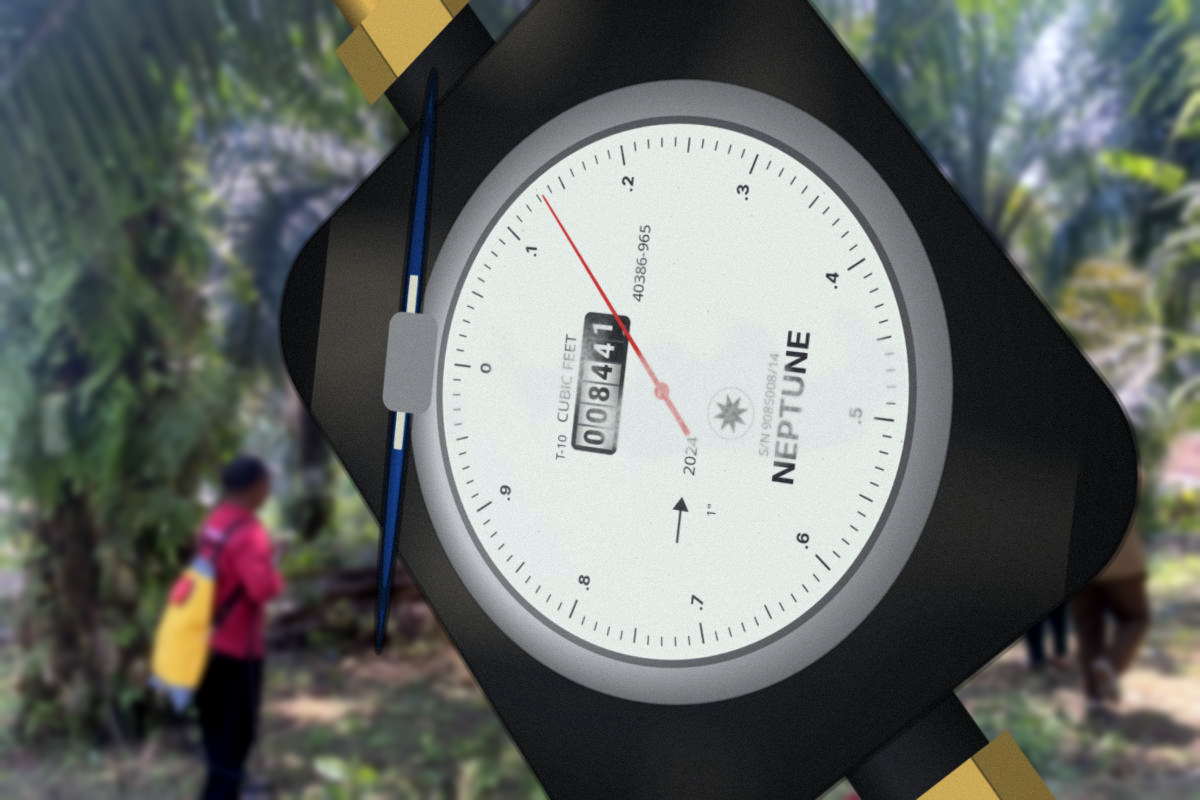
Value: 8441.13
